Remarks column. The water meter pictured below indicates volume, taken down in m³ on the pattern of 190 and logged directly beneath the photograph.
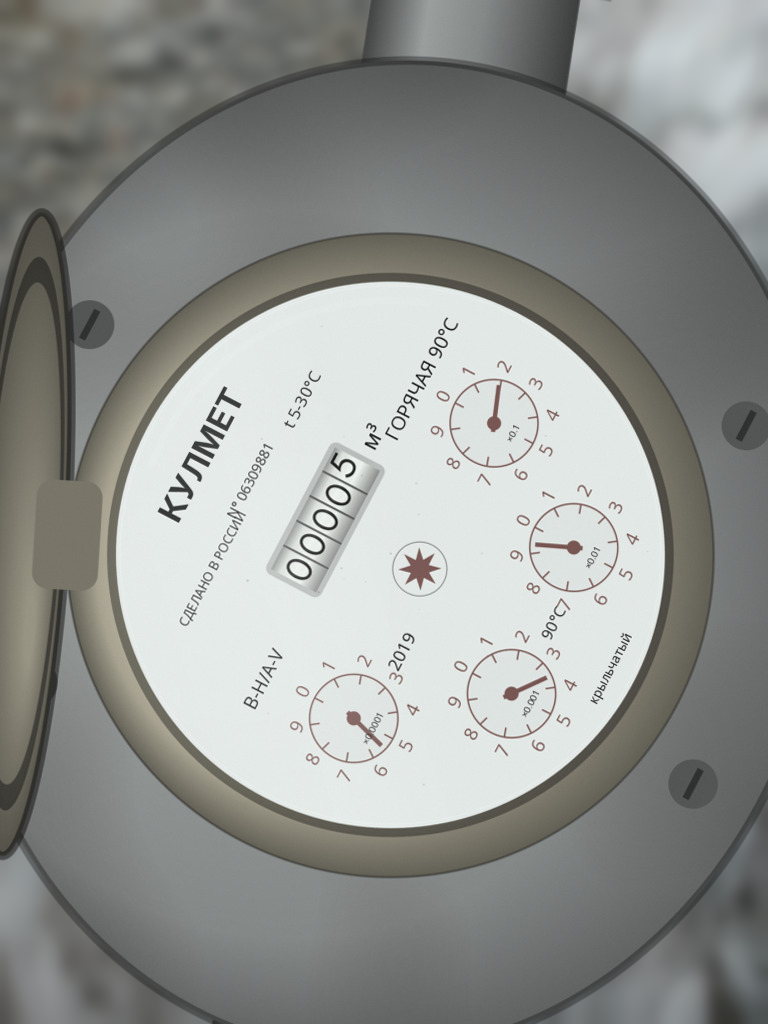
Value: 5.1935
